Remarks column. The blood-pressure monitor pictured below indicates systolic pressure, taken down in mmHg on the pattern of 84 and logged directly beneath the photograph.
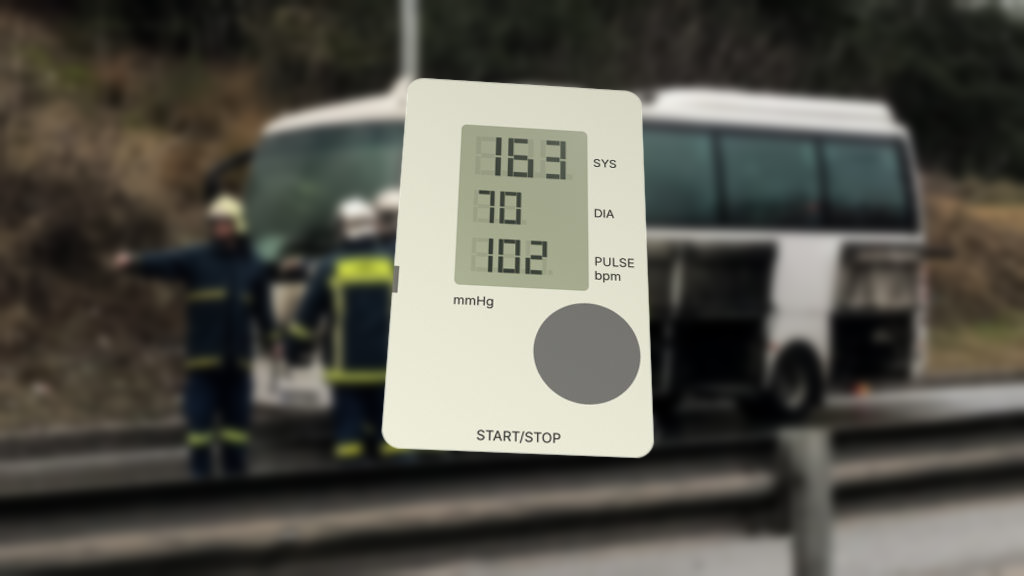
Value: 163
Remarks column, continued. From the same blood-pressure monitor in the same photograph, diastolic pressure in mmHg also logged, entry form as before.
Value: 70
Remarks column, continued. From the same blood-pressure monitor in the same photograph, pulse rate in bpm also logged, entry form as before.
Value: 102
